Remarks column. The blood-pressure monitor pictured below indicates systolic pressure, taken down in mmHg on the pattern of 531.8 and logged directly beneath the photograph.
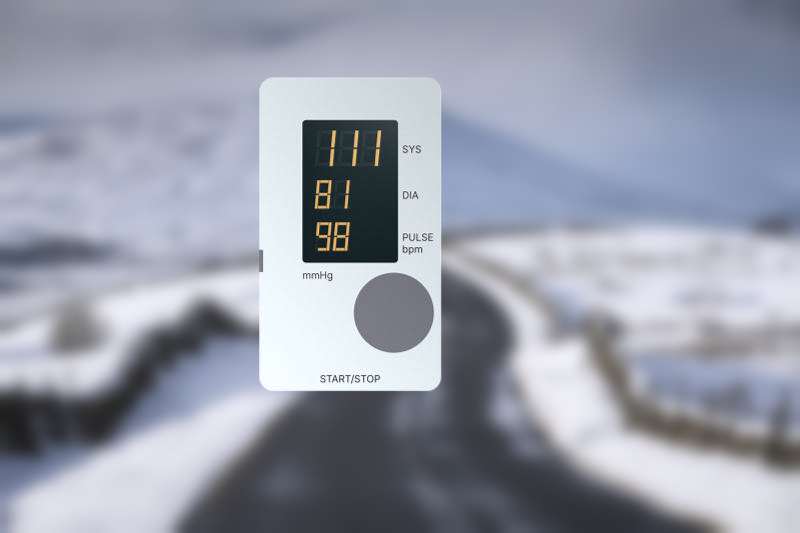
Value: 111
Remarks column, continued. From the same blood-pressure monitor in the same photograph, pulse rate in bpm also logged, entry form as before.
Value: 98
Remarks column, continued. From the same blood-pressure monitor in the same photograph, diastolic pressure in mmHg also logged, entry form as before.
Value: 81
